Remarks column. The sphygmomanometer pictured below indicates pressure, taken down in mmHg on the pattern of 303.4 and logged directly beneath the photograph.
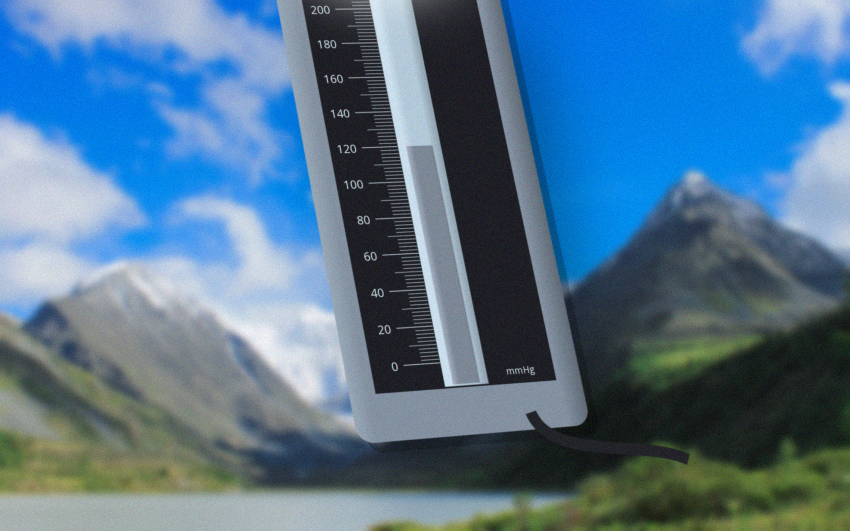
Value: 120
